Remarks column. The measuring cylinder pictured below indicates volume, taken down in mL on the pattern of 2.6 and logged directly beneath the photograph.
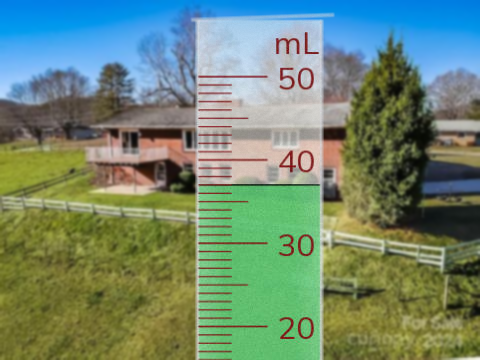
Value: 37
